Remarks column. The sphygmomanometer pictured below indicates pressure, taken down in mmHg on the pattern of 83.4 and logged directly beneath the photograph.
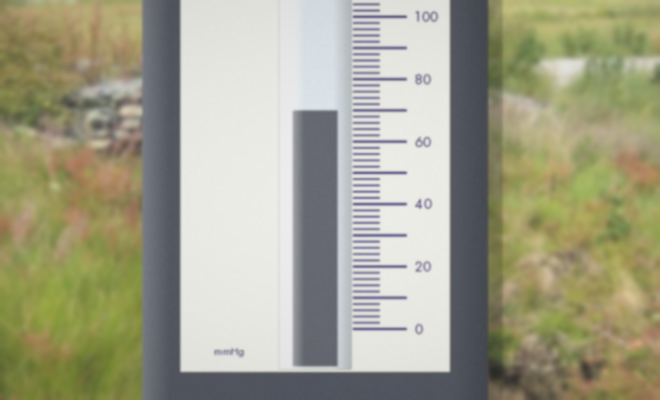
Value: 70
